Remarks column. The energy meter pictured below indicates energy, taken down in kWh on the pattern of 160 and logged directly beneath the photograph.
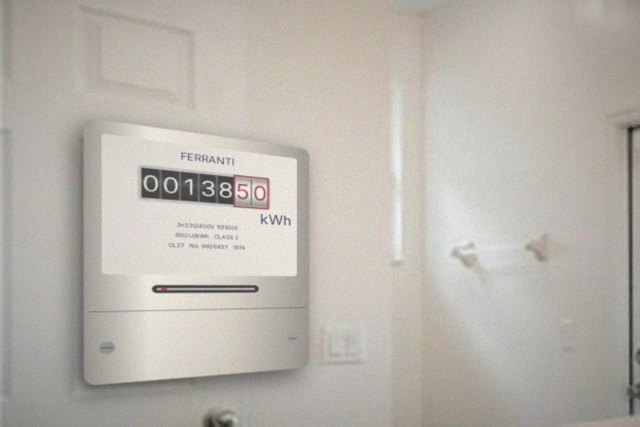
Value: 138.50
